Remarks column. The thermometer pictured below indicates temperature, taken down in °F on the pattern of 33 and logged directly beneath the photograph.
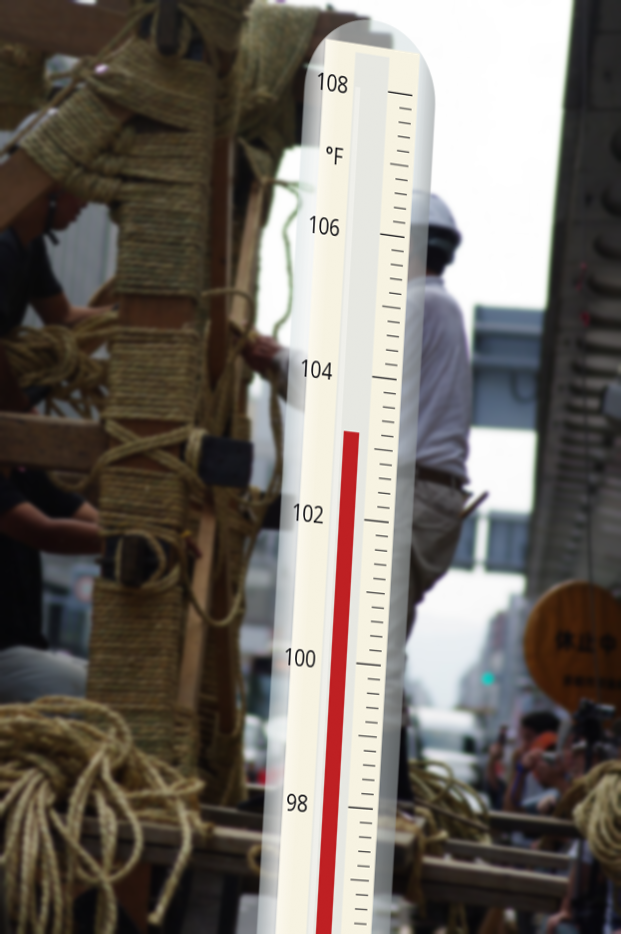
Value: 103.2
